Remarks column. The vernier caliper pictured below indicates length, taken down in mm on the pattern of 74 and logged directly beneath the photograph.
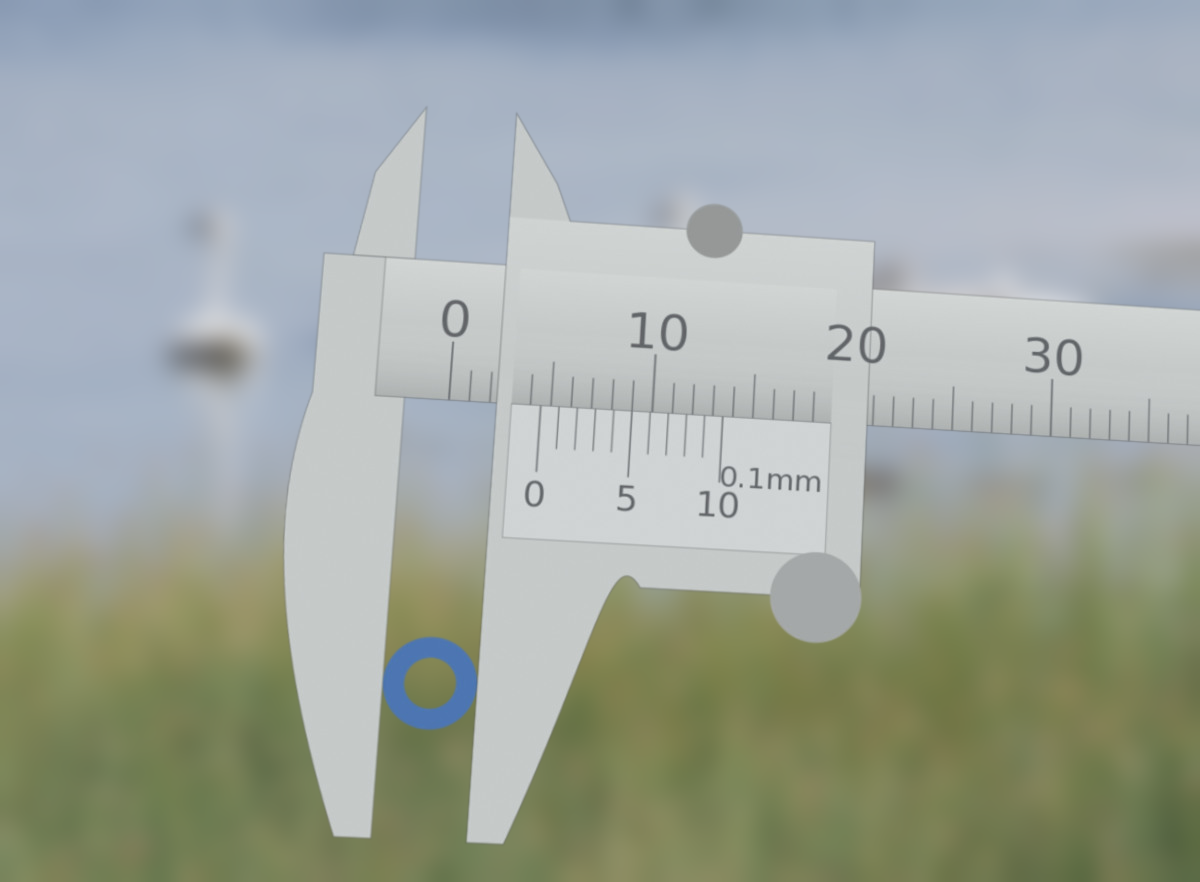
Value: 4.5
